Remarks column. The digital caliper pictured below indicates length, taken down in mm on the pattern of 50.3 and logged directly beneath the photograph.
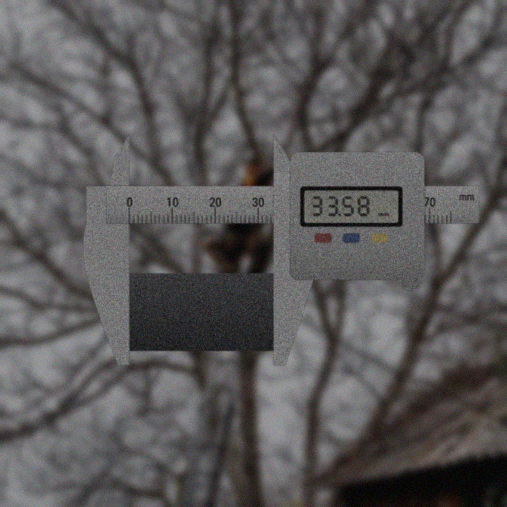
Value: 33.58
